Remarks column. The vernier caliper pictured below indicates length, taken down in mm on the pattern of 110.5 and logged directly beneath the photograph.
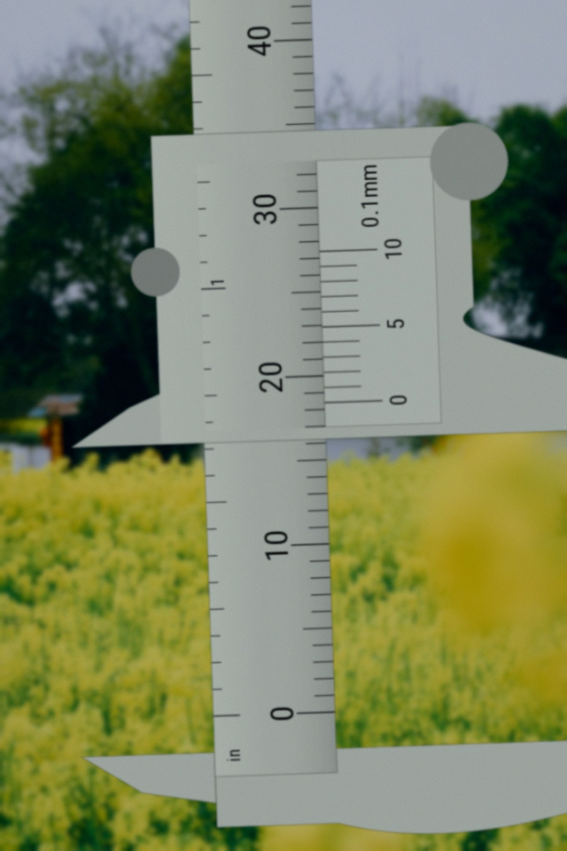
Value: 18.4
